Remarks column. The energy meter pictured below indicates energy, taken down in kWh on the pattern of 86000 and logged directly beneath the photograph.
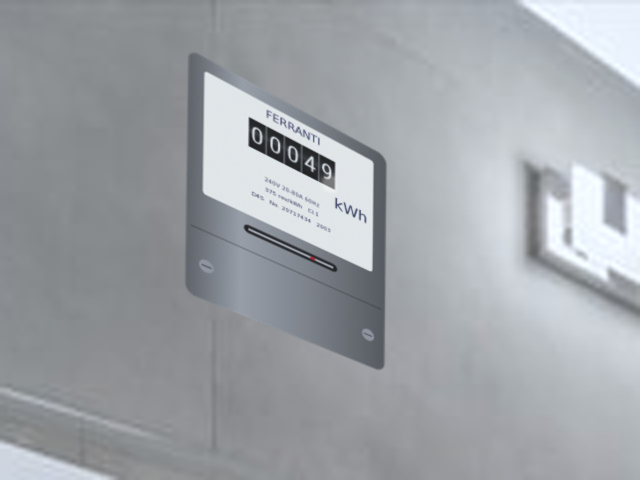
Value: 49
